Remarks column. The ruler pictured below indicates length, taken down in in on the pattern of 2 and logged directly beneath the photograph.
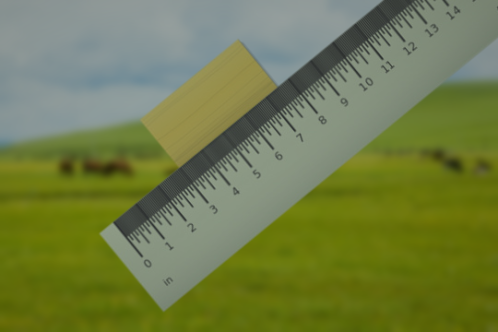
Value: 4.5
